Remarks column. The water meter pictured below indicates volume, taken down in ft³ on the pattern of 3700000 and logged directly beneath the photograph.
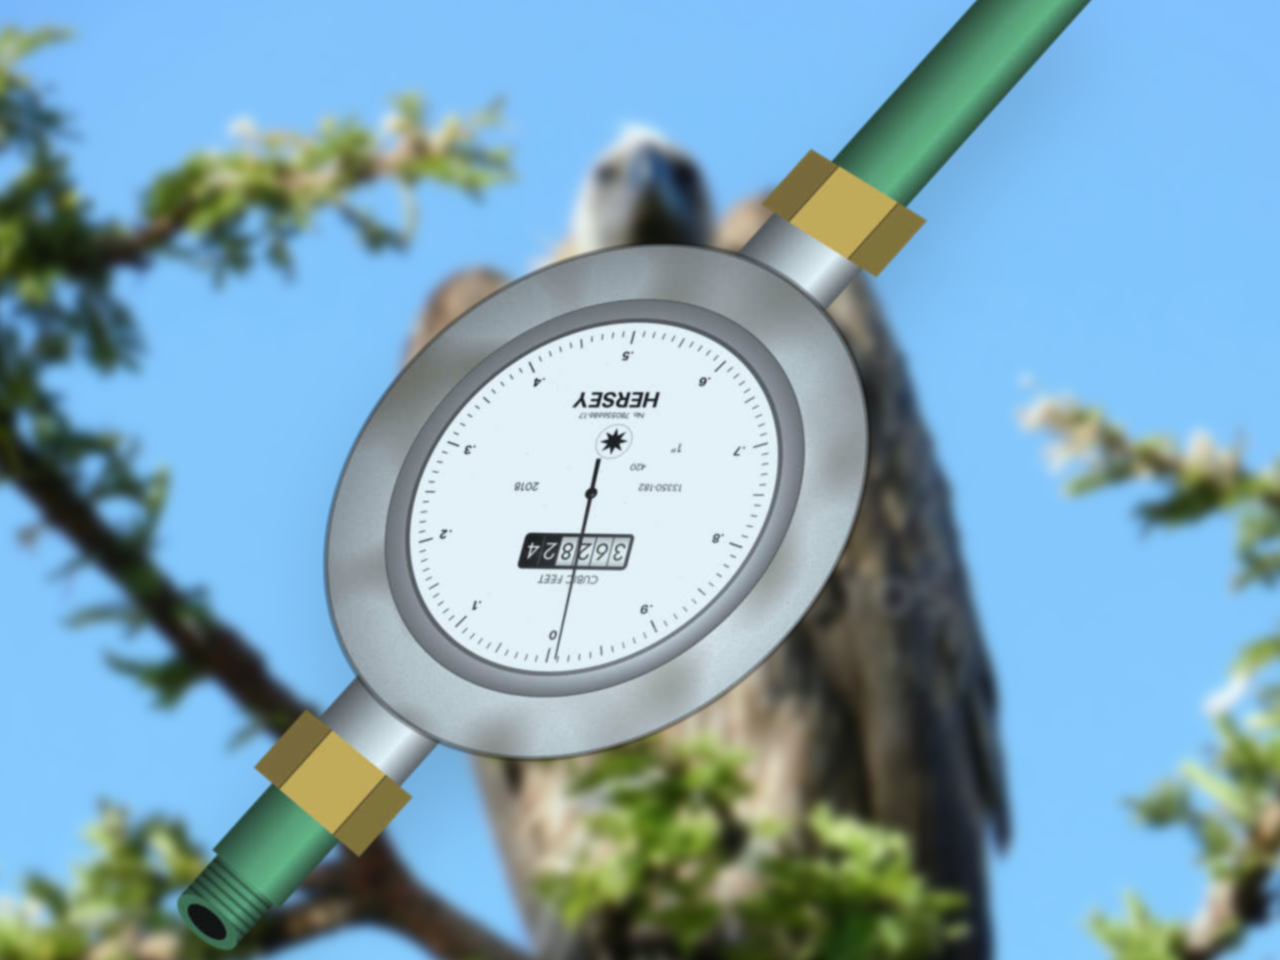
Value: 362823.99
